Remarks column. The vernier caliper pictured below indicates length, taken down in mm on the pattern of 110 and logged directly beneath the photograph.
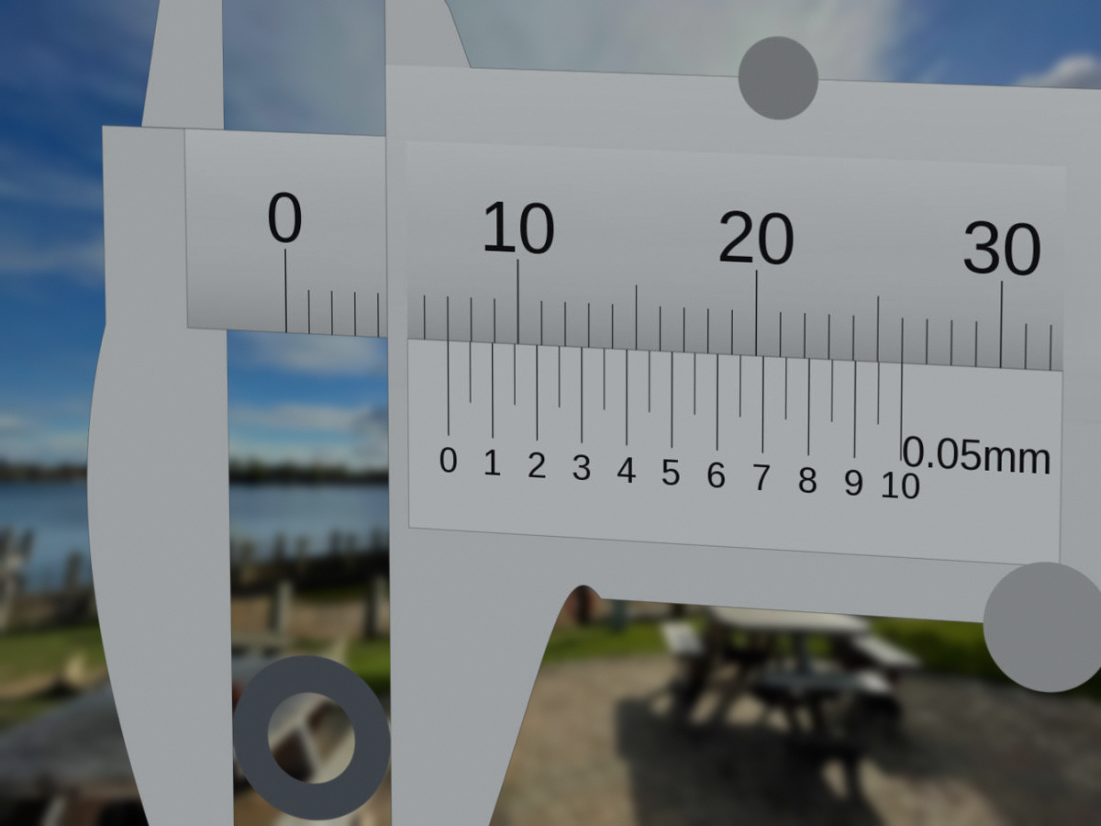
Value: 7.00
